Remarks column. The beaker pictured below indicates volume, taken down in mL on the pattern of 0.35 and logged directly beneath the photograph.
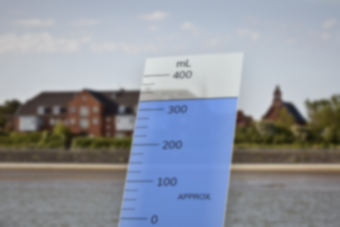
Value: 325
